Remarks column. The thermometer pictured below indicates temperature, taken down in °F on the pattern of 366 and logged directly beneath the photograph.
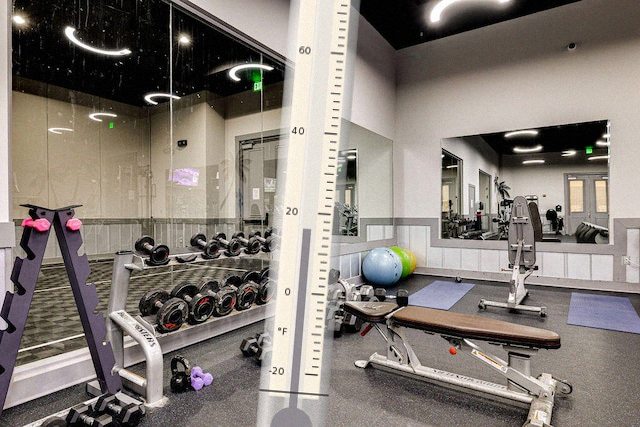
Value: 16
